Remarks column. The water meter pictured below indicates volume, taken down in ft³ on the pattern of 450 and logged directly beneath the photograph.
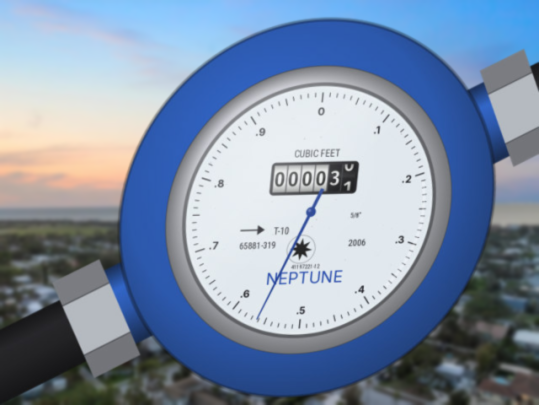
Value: 30.56
